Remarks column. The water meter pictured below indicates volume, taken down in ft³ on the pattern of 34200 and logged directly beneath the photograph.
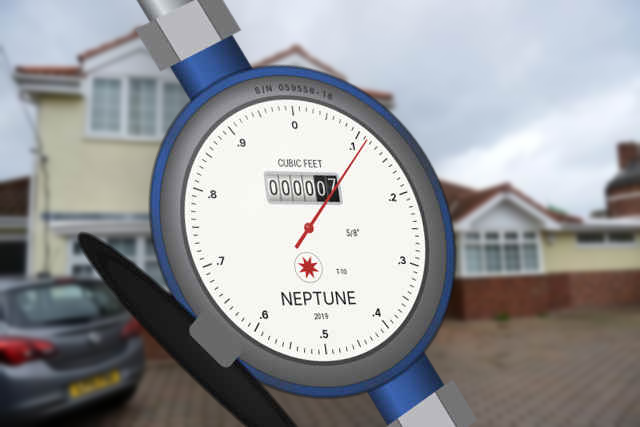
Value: 7.11
